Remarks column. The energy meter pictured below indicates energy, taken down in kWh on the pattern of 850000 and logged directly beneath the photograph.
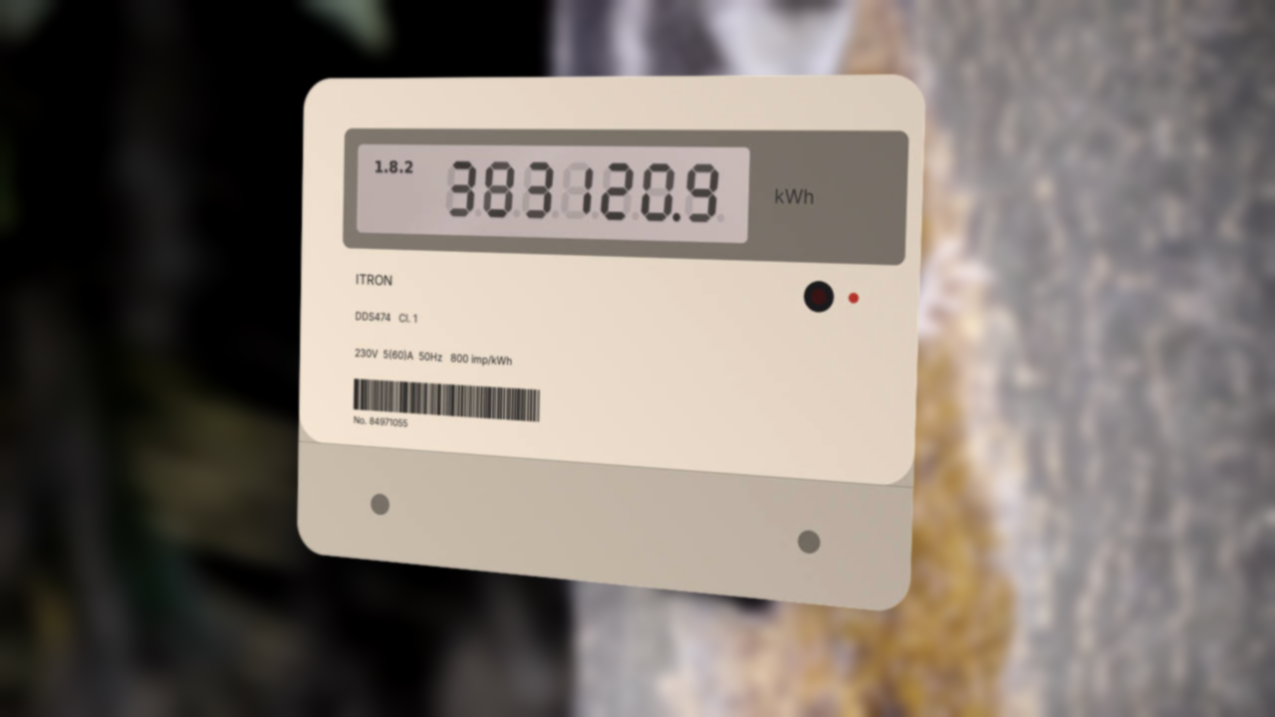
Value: 383120.9
